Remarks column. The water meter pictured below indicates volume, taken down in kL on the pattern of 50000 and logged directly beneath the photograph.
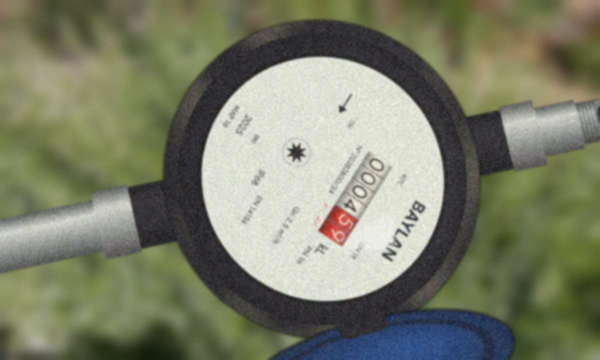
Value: 4.59
